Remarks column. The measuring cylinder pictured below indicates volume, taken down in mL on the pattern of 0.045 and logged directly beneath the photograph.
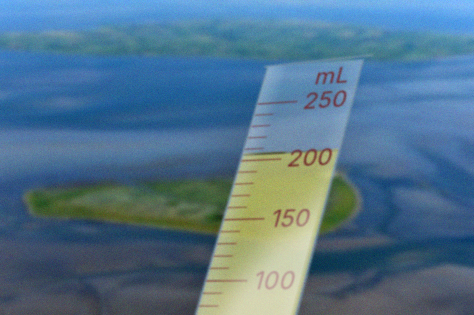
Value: 205
